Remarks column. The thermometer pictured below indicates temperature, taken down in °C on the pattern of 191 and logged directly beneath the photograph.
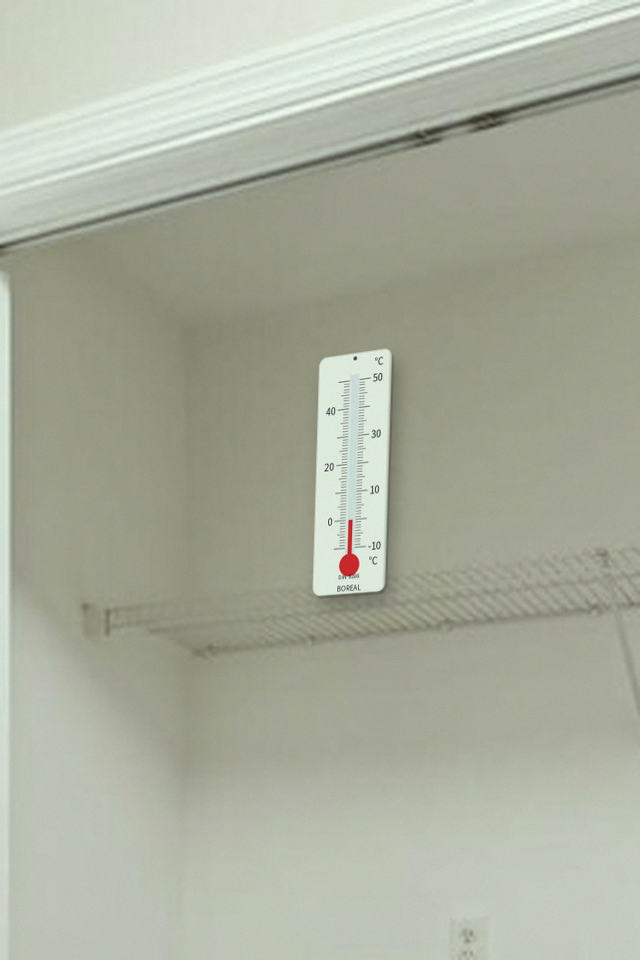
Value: 0
